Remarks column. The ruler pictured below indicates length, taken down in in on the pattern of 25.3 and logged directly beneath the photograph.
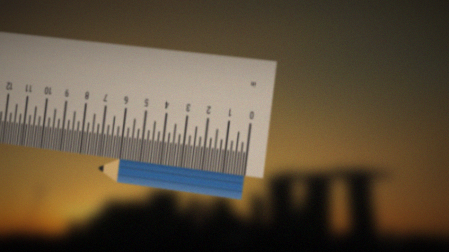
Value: 7
